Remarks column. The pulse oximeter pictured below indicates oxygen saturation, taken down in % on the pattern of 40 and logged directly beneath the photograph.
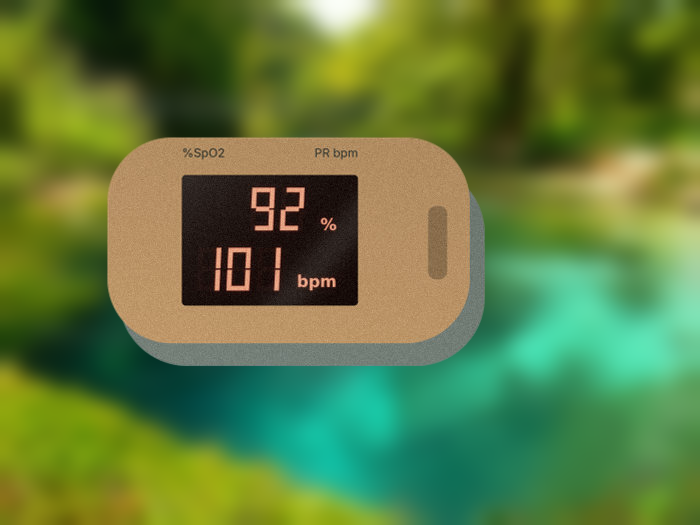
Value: 92
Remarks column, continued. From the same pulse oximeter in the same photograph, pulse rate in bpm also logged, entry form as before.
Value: 101
